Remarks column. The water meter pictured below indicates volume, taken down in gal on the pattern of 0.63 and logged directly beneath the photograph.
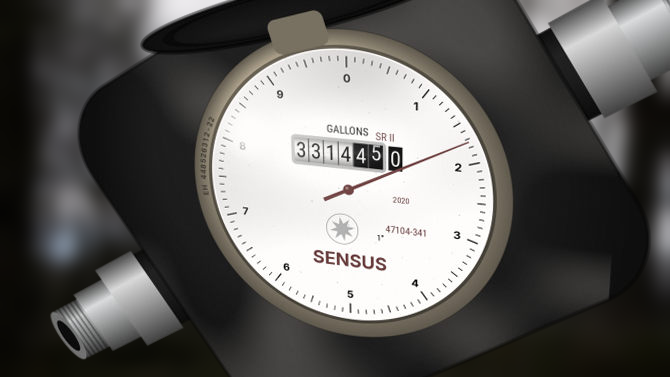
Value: 3314451.7
